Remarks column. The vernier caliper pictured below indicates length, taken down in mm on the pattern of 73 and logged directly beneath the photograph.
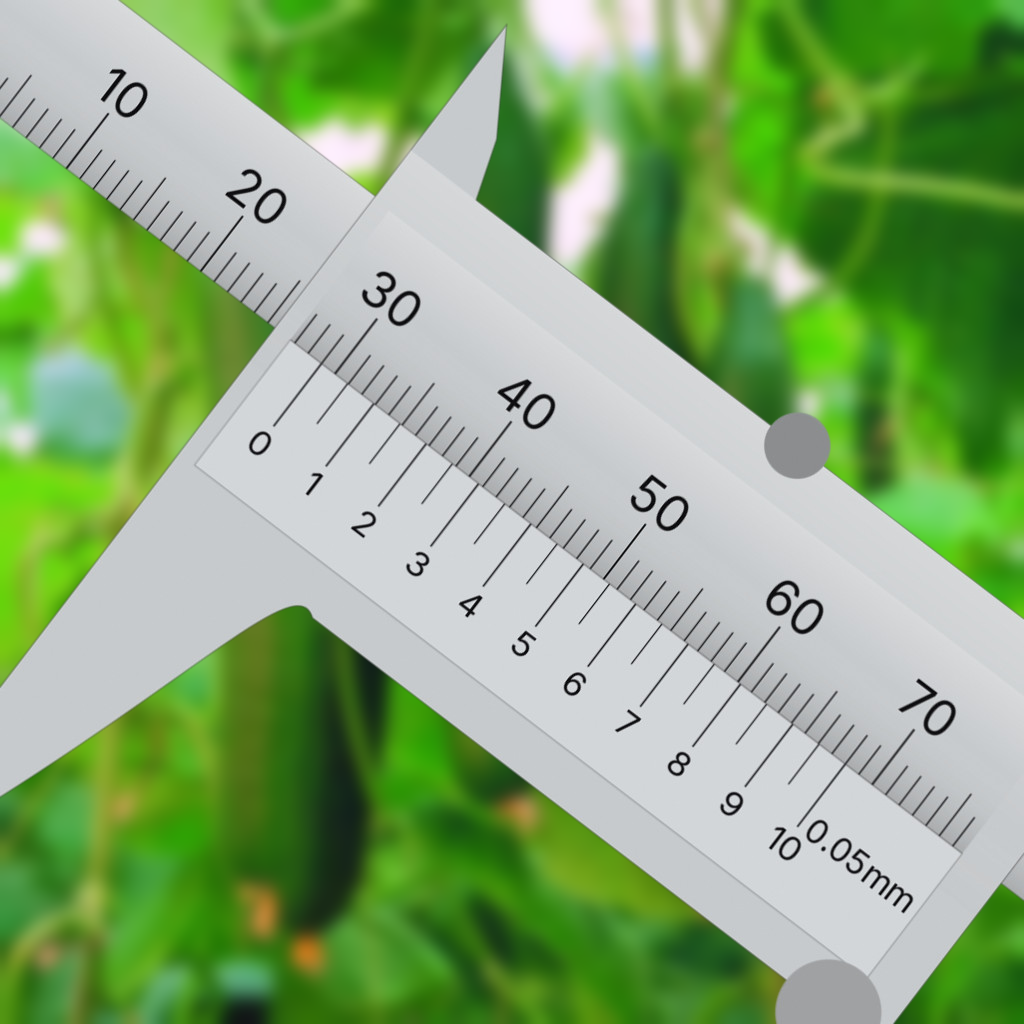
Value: 29.0
